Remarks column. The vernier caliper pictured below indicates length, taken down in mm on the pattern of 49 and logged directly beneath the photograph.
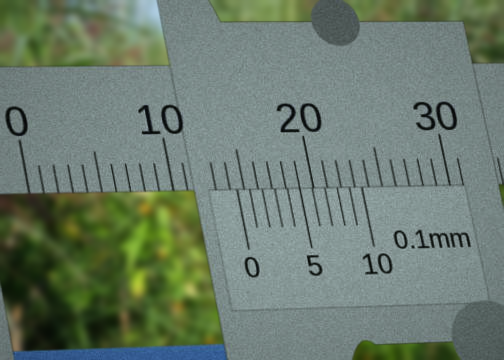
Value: 14.5
